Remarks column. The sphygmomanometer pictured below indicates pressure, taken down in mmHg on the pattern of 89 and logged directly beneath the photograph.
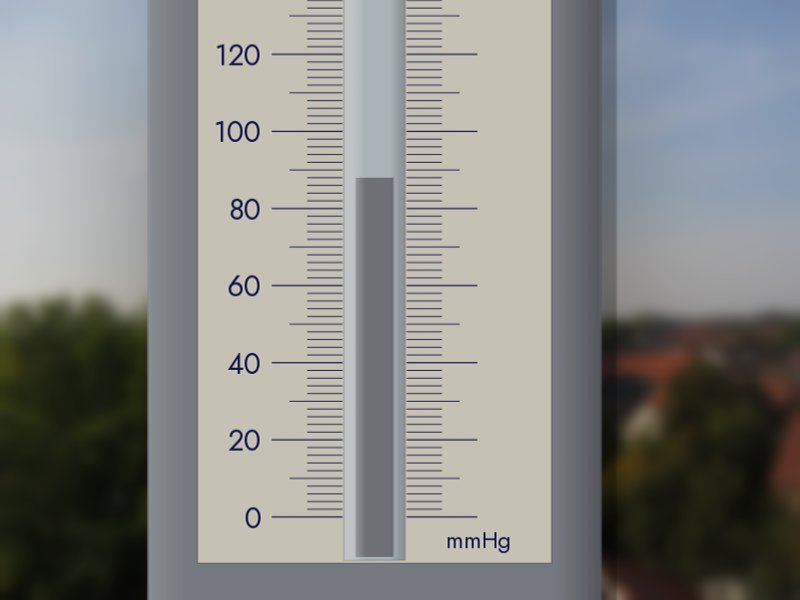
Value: 88
